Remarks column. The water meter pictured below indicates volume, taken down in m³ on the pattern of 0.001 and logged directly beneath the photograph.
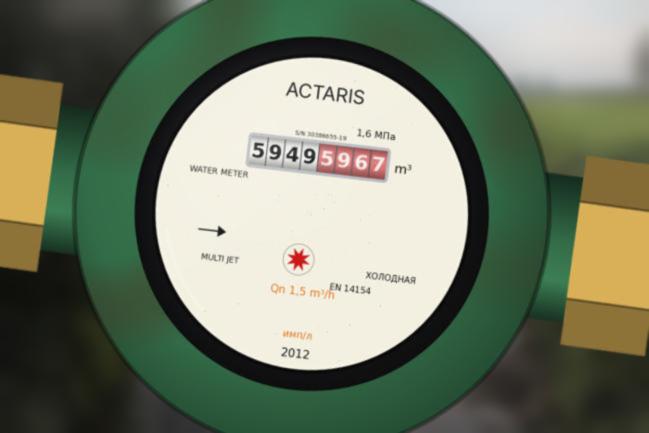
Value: 5949.5967
